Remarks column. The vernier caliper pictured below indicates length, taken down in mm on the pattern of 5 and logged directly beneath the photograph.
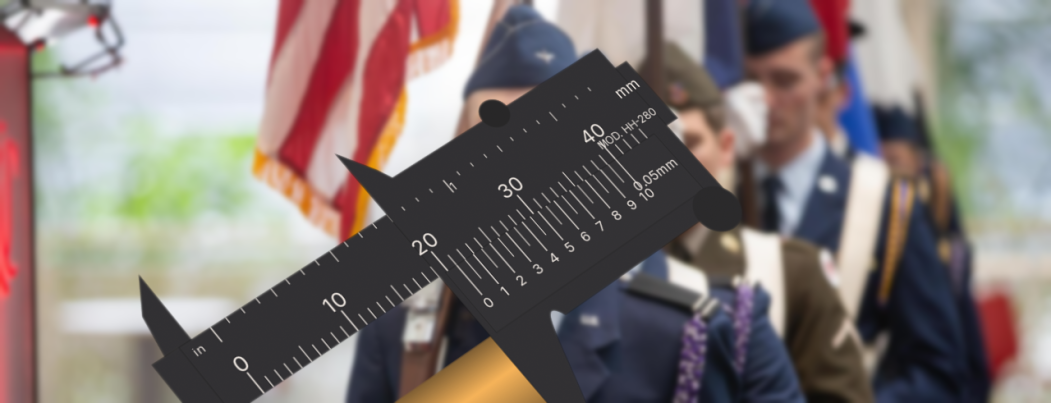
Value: 21.0
